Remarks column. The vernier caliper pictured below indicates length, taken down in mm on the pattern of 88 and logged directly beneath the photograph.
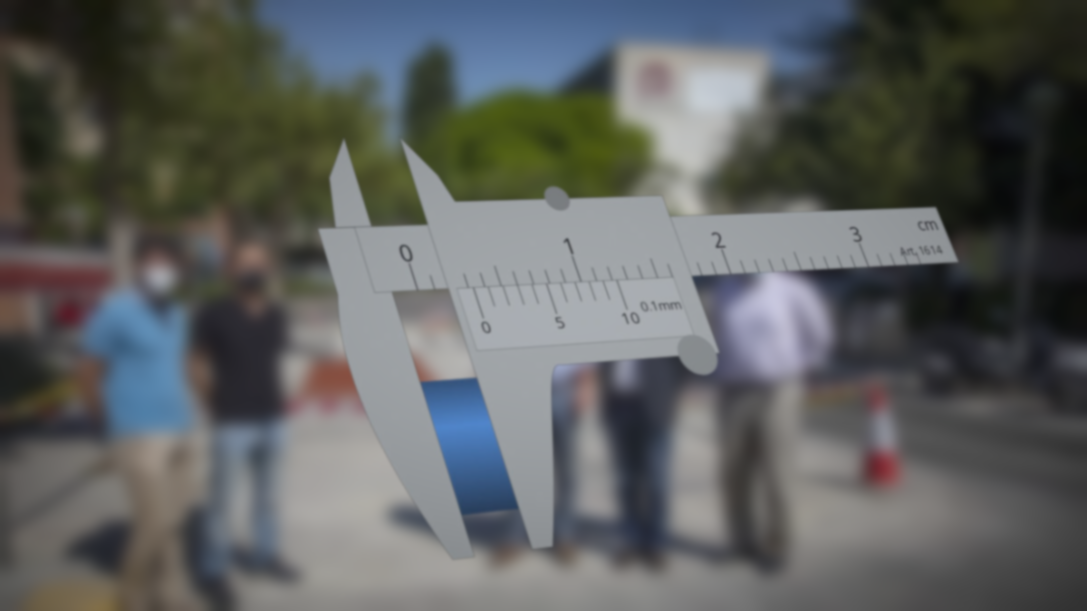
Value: 3.3
